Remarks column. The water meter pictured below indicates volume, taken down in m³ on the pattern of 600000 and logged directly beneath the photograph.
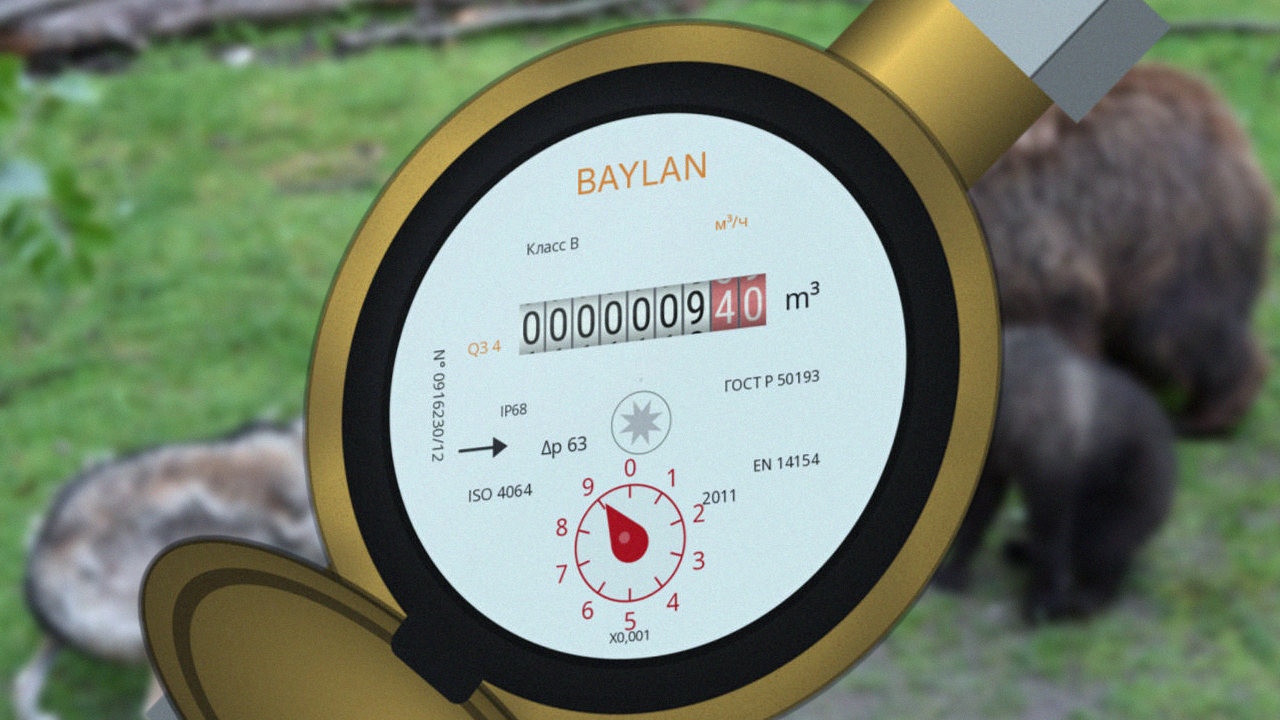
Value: 9.399
